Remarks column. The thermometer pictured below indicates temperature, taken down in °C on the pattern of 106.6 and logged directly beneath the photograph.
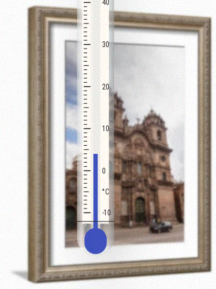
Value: 4
